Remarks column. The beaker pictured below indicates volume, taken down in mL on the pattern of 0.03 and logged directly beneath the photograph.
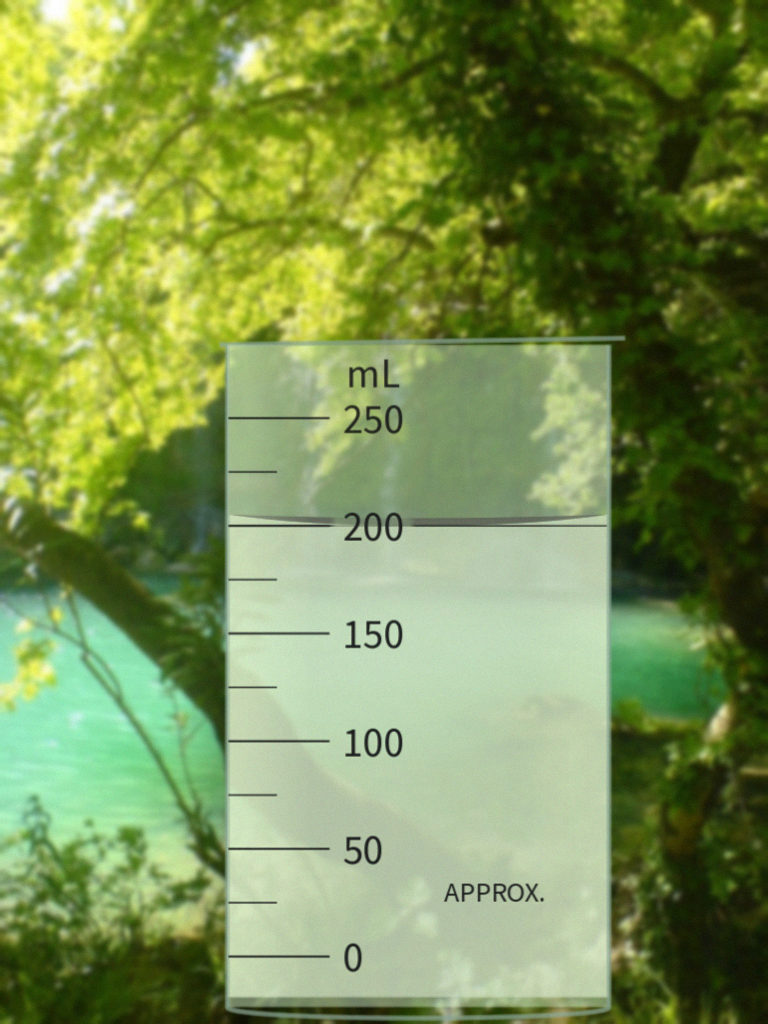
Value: 200
